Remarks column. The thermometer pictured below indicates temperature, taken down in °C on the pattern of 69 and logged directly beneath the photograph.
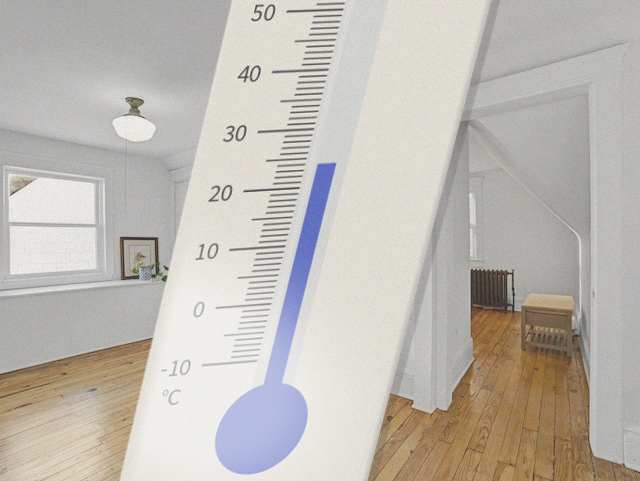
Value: 24
